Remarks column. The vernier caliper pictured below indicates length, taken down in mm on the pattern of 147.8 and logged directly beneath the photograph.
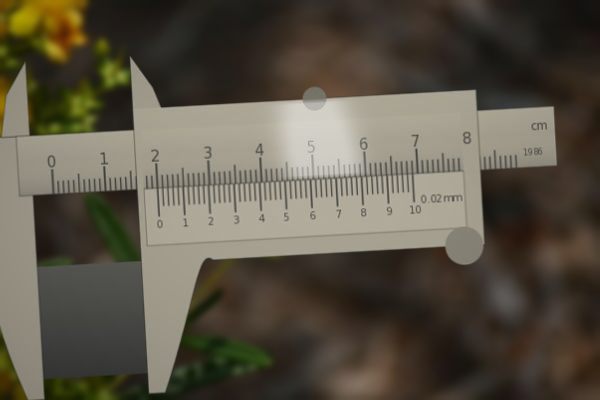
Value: 20.0
